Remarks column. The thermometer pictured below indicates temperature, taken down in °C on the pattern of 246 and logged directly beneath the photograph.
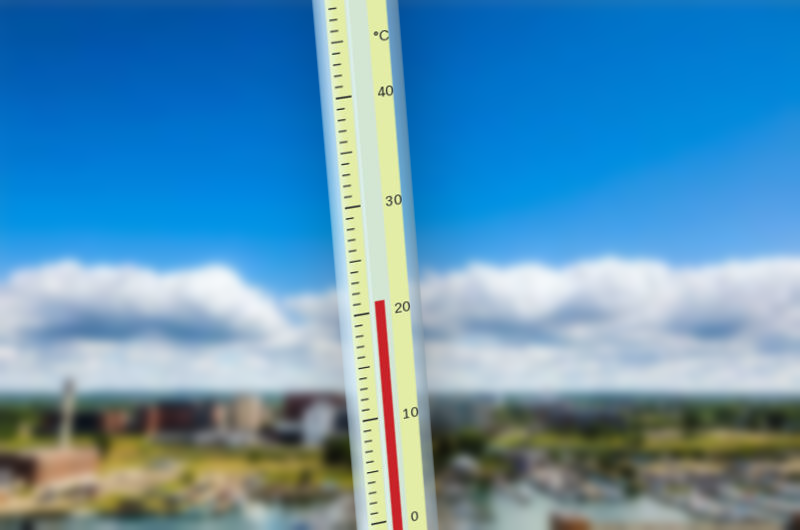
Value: 21
